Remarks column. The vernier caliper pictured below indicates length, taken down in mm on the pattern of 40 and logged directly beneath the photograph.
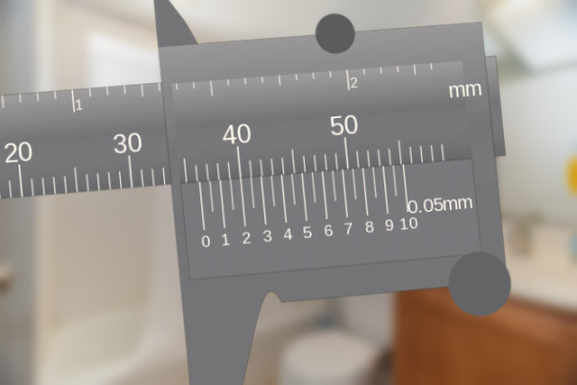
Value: 36.2
